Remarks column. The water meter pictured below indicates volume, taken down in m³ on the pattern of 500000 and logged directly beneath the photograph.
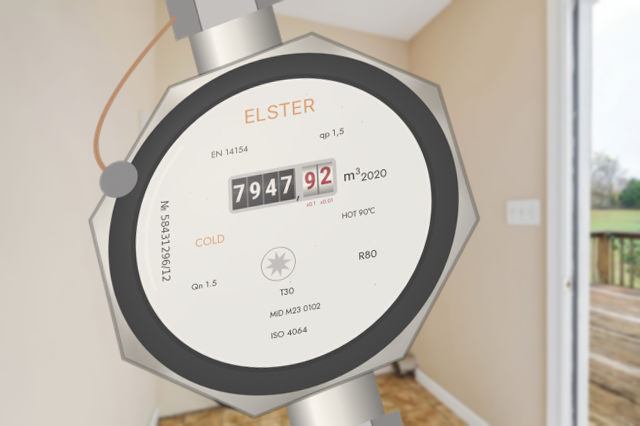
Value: 7947.92
